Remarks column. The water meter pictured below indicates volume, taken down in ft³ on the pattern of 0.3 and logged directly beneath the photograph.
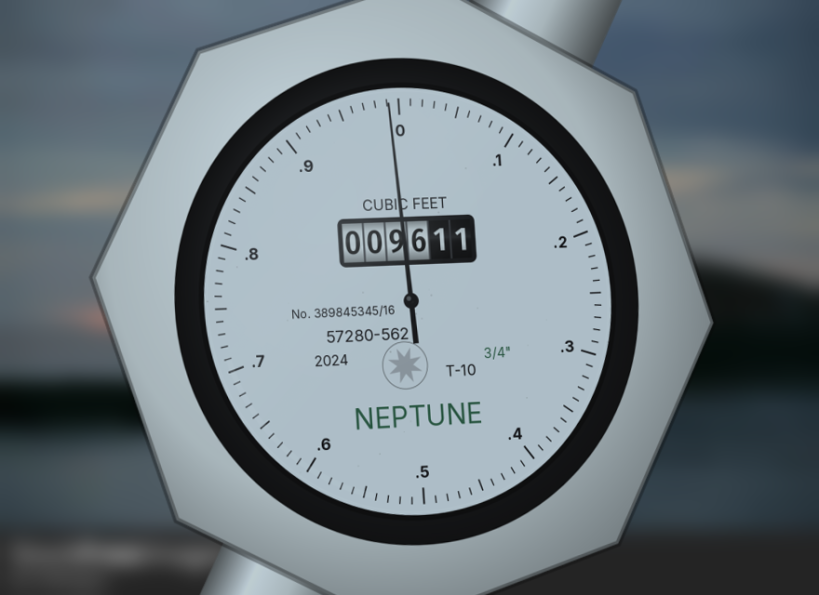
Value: 9610.99
